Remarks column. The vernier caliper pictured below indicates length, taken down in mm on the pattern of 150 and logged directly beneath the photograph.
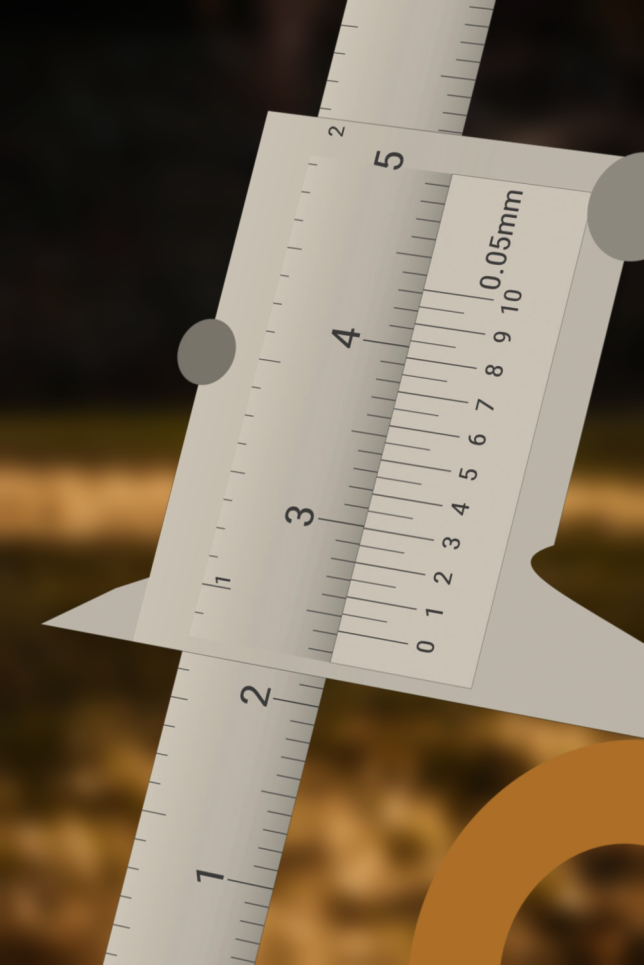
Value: 24.2
